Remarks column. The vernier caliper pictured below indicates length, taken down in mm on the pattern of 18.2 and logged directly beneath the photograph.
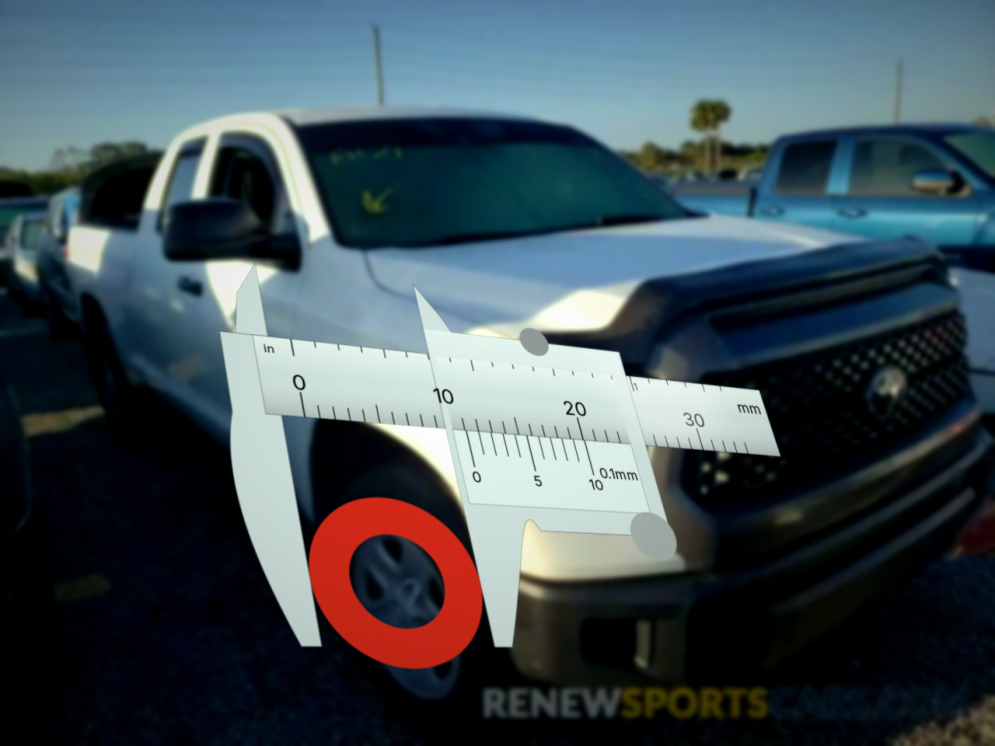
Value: 11.1
